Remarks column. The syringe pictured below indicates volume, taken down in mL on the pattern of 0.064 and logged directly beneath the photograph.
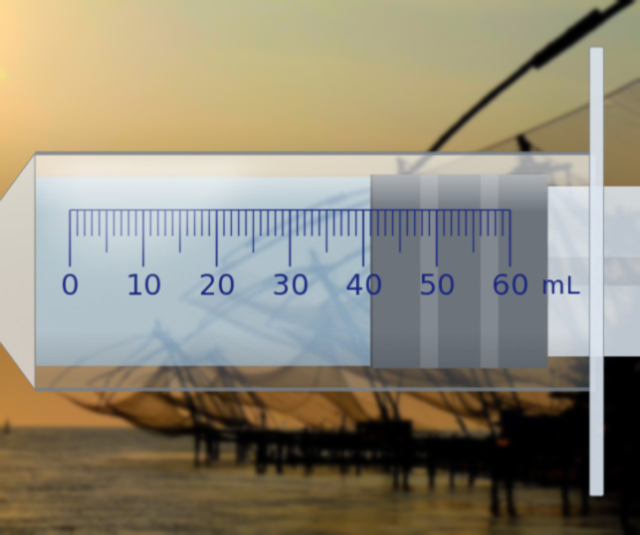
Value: 41
